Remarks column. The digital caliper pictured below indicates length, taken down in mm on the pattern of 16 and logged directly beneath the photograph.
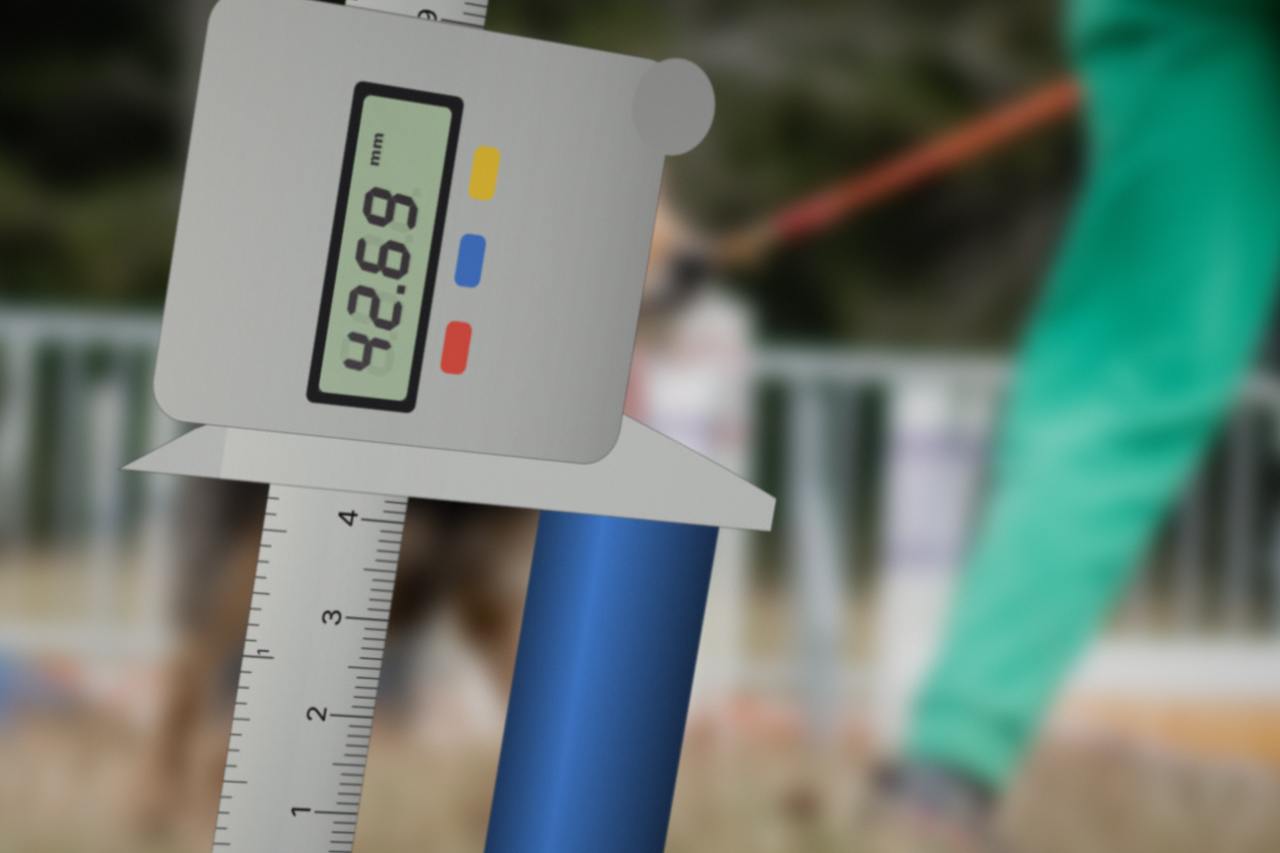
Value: 42.69
